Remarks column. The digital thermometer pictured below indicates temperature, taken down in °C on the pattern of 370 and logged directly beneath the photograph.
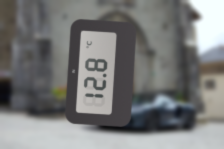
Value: 12.8
